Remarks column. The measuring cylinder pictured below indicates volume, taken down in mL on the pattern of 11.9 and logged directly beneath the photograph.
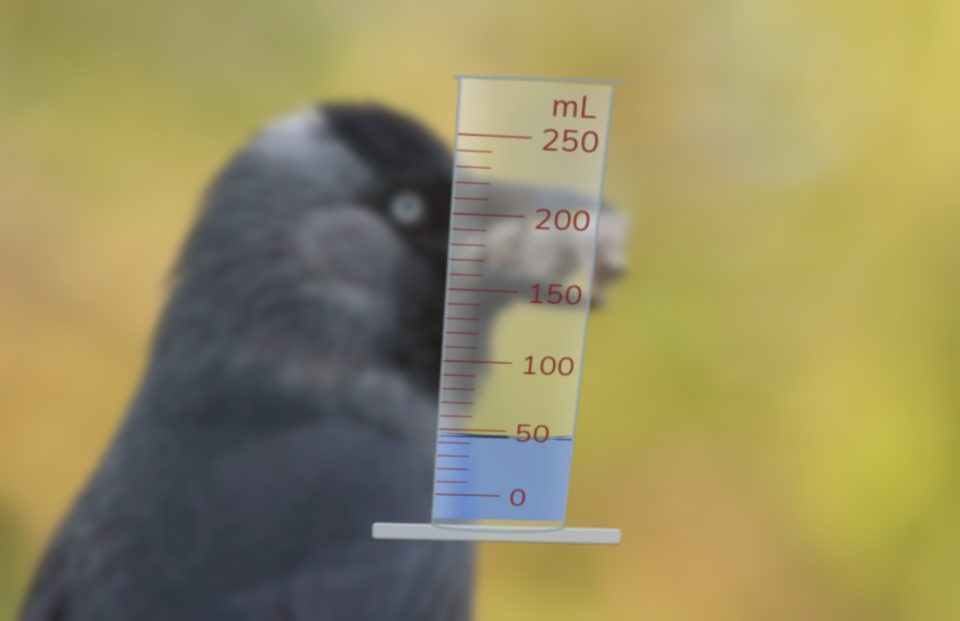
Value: 45
